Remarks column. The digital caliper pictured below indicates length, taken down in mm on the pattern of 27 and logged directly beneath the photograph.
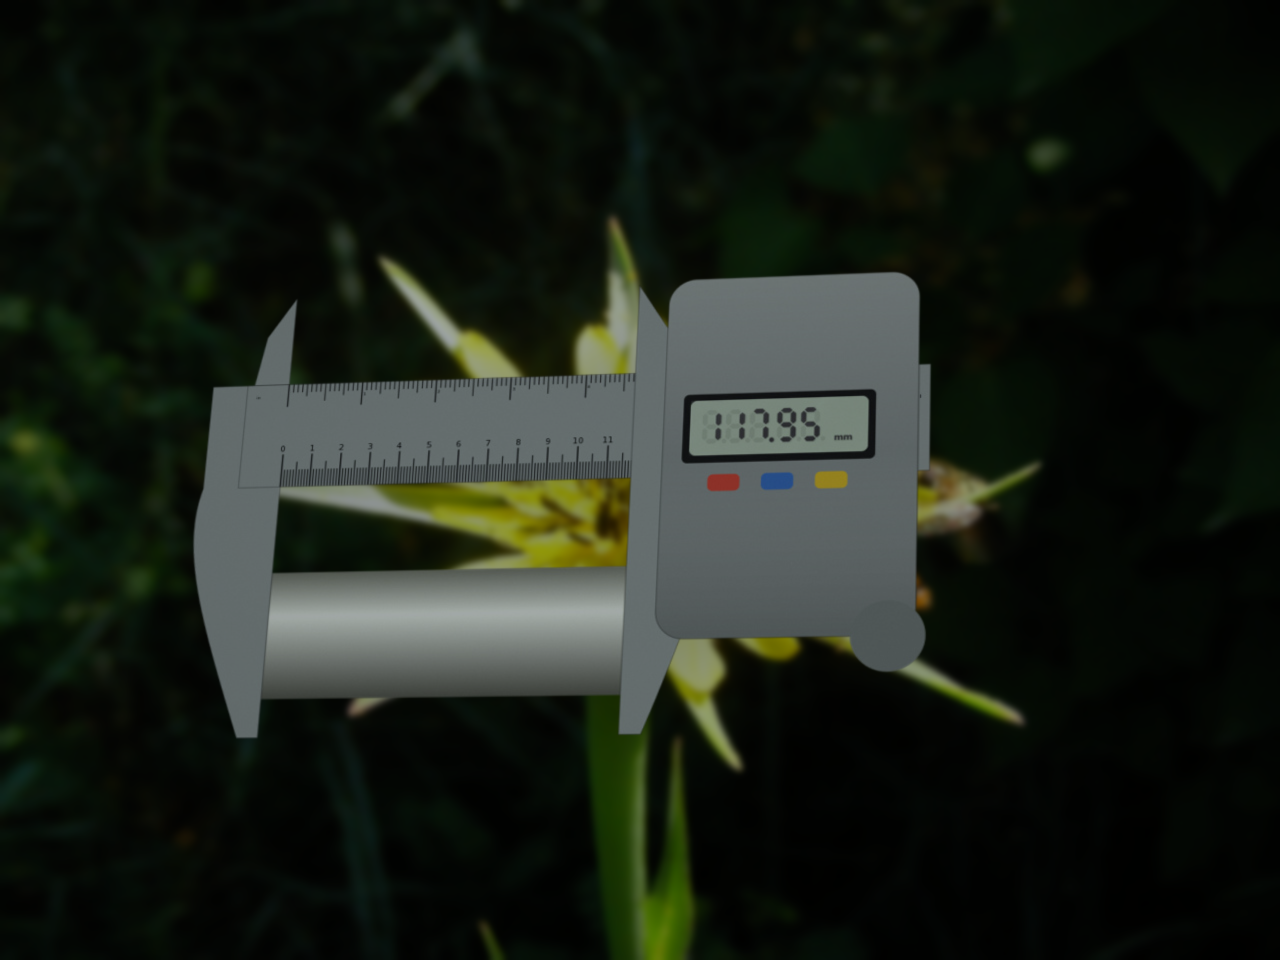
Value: 117.95
